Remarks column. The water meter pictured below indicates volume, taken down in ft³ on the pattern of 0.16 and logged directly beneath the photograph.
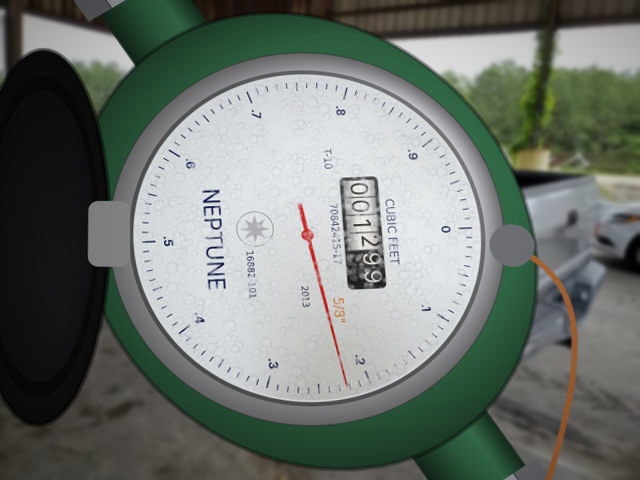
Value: 1299.22
